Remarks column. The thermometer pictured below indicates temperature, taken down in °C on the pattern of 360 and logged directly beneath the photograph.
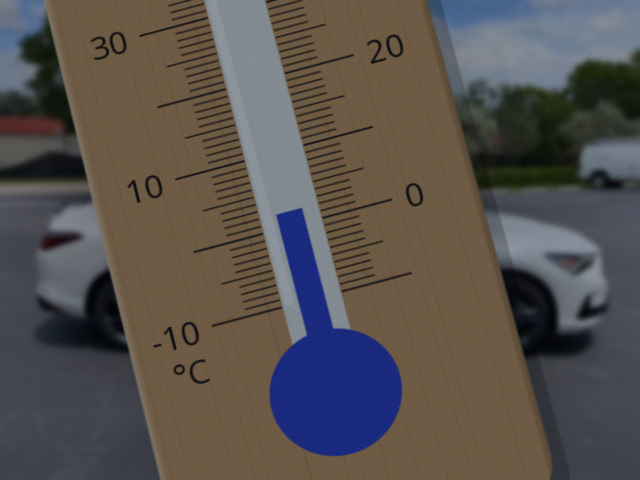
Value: 2
